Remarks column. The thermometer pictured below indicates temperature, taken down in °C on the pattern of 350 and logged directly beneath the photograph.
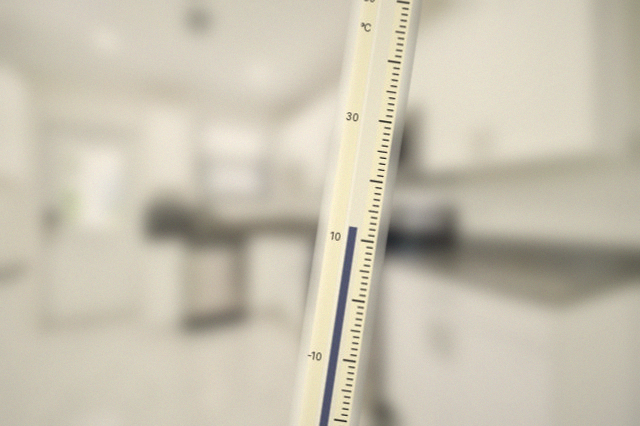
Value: 12
